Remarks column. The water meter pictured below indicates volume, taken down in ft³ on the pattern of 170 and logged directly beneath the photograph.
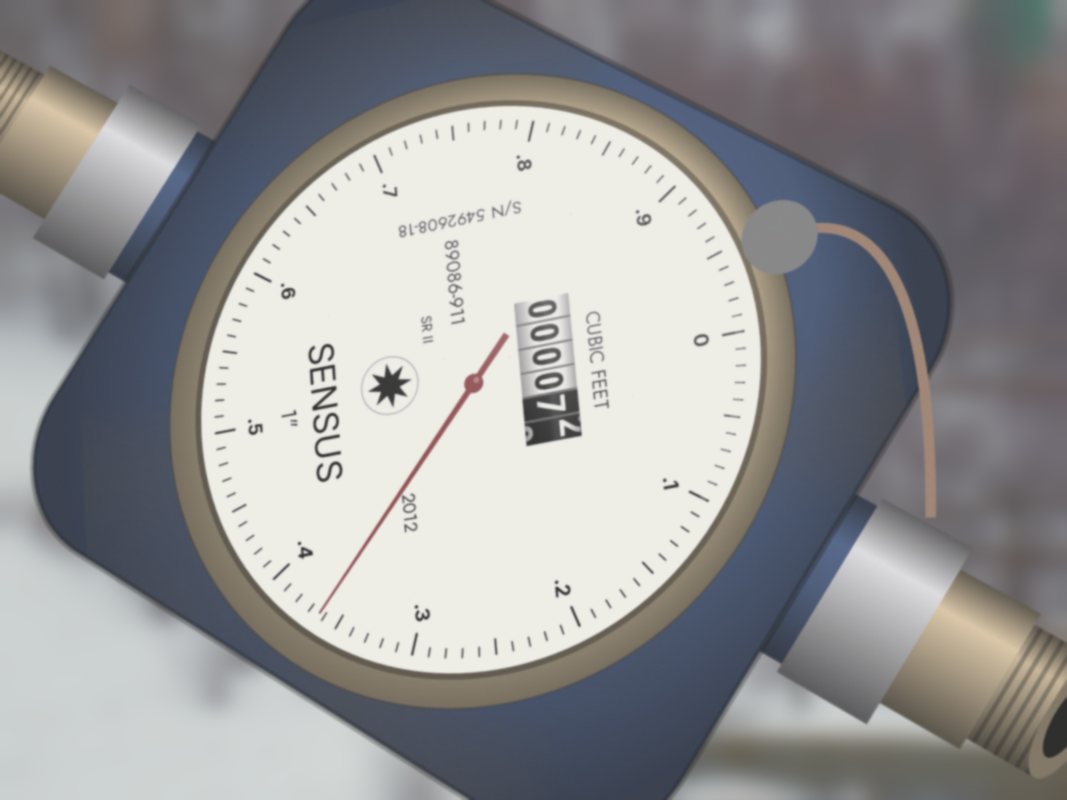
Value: 72.36
